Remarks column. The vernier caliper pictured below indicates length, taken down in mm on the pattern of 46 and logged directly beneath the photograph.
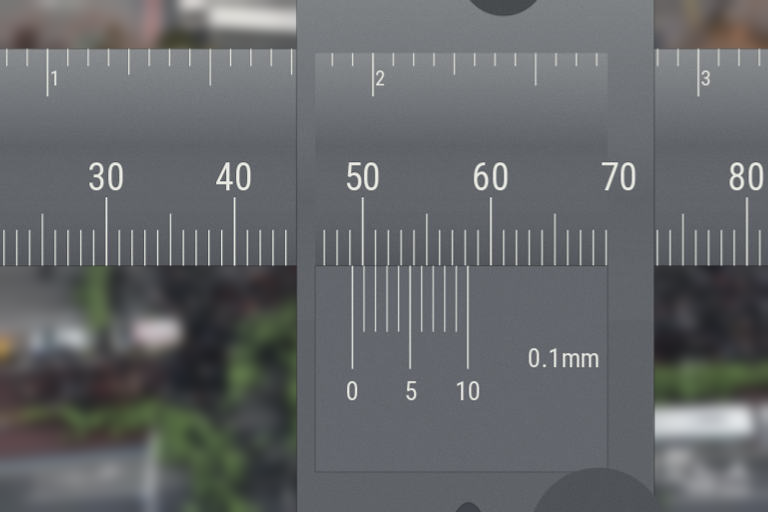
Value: 49.2
